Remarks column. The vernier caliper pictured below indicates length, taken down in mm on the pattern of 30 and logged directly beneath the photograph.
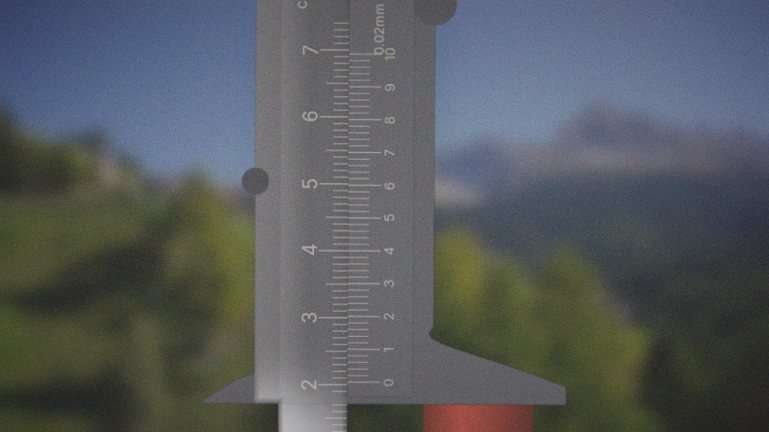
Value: 20.4
